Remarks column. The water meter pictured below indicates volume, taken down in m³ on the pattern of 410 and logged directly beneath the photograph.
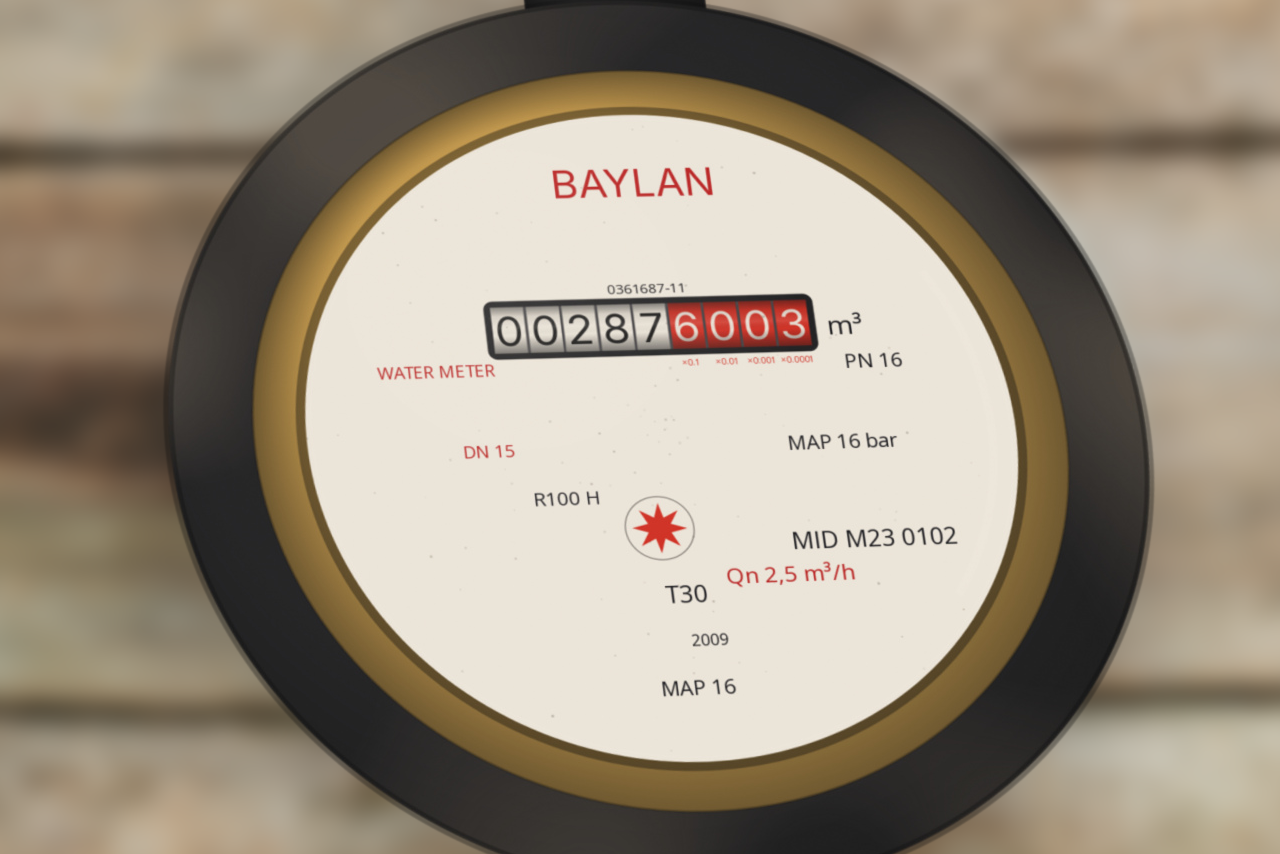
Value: 287.6003
